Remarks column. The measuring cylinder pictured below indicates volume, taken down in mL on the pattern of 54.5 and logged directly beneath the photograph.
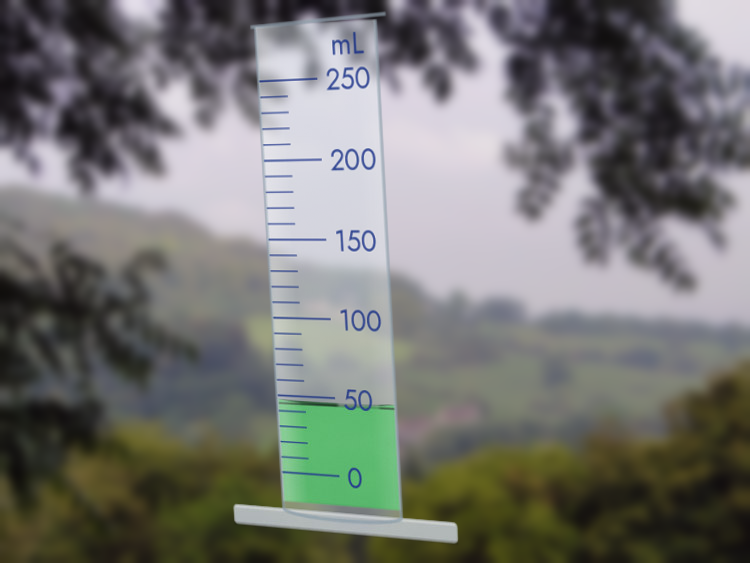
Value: 45
